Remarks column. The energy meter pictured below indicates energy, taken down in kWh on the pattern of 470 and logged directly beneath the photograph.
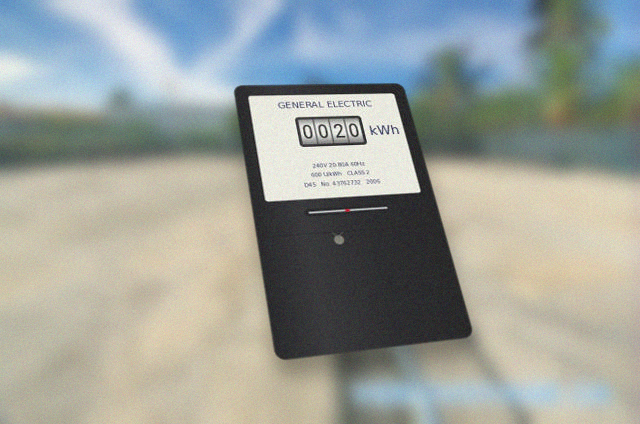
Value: 20
